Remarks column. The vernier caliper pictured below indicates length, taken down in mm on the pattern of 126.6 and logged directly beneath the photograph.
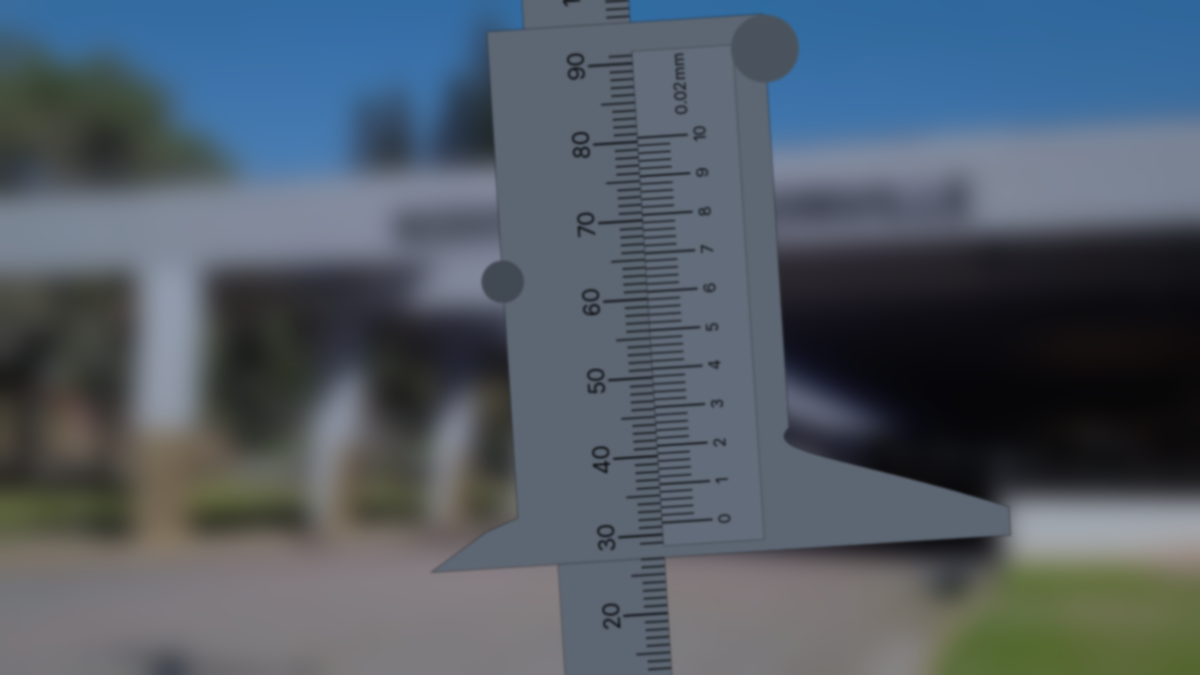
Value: 31.5
